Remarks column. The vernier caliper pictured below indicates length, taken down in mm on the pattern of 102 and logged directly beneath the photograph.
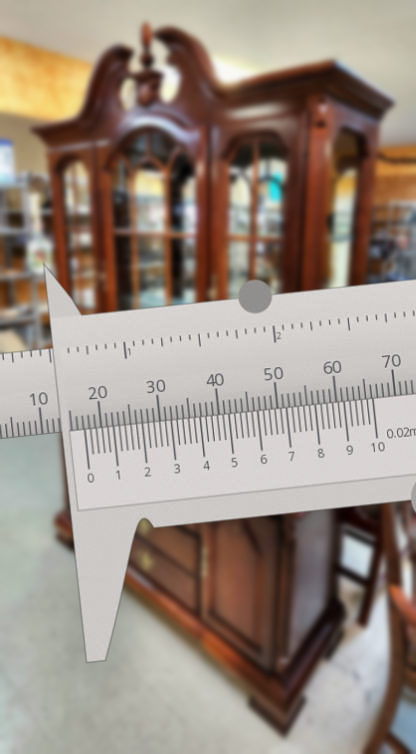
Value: 17.2
